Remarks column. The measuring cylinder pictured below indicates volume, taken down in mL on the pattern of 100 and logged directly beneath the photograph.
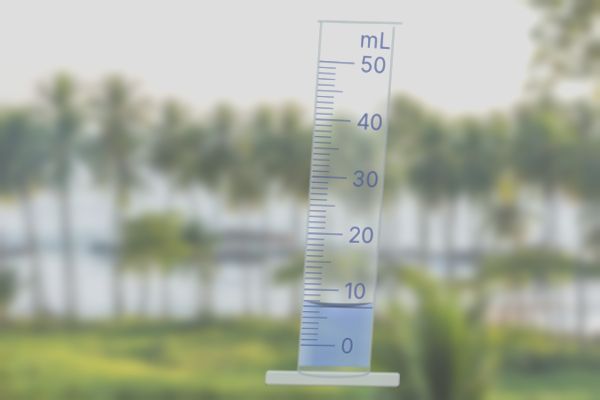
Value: 7
